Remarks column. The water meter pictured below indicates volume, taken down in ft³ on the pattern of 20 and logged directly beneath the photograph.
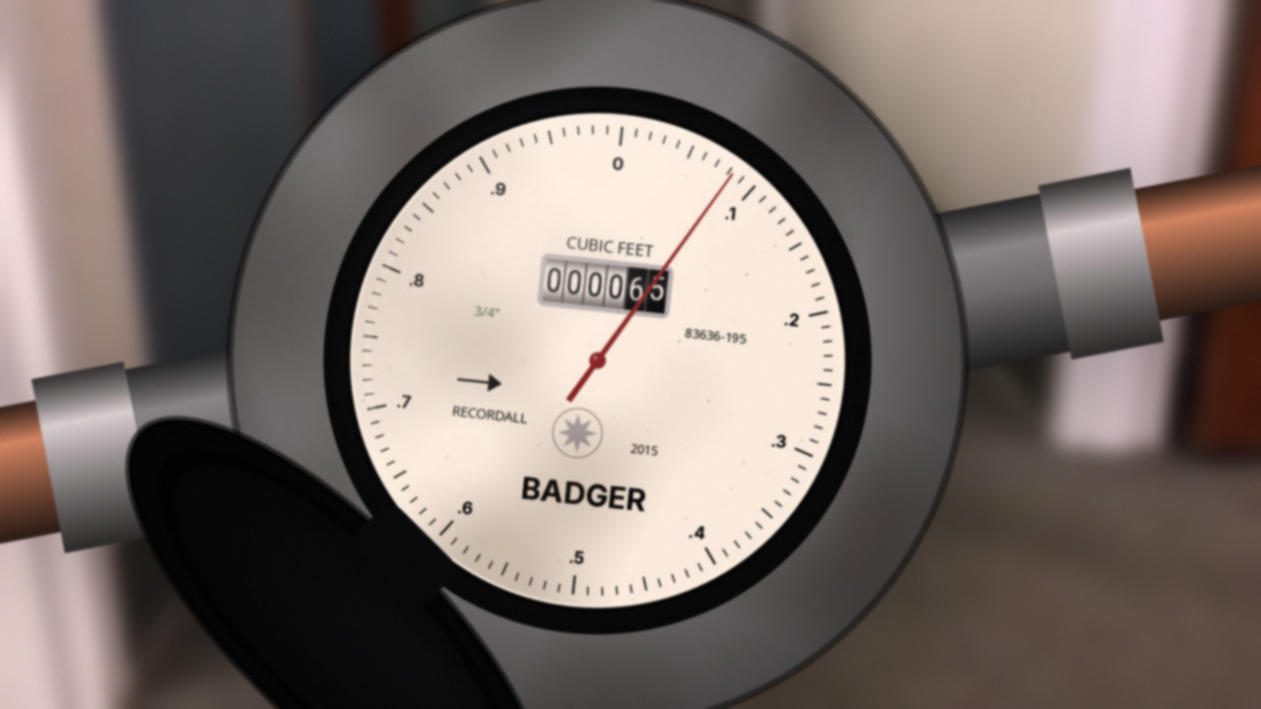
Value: 65.08
